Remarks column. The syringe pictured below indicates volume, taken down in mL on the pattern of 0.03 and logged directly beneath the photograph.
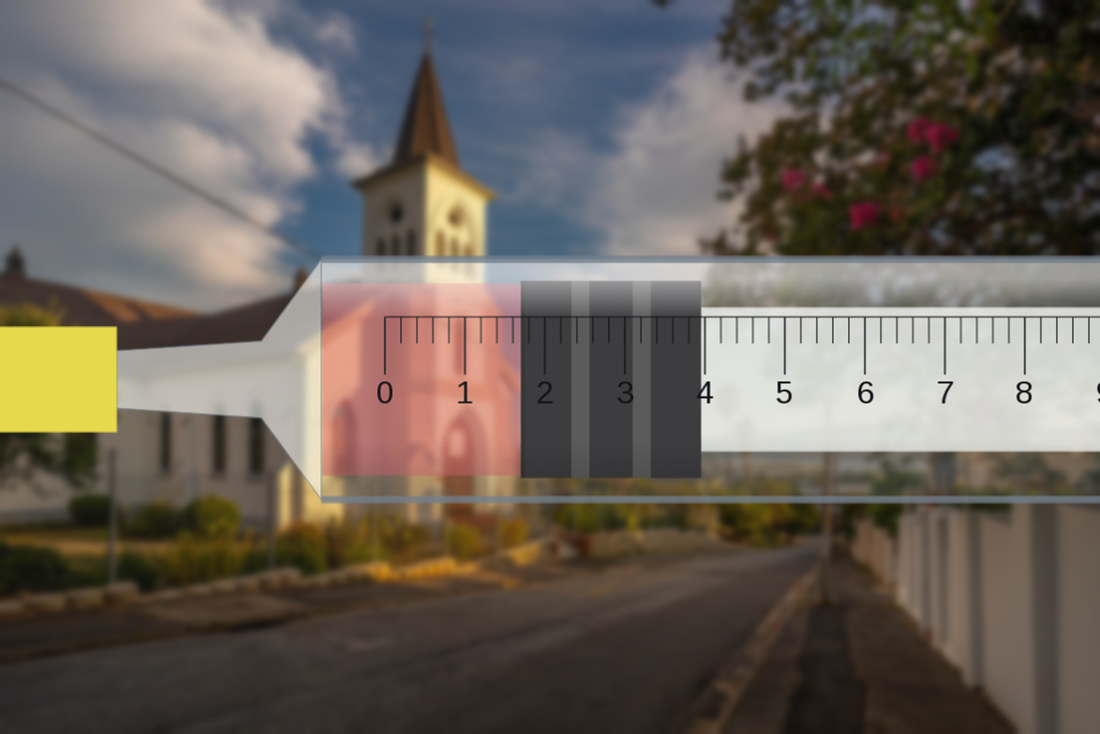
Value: 1.7
